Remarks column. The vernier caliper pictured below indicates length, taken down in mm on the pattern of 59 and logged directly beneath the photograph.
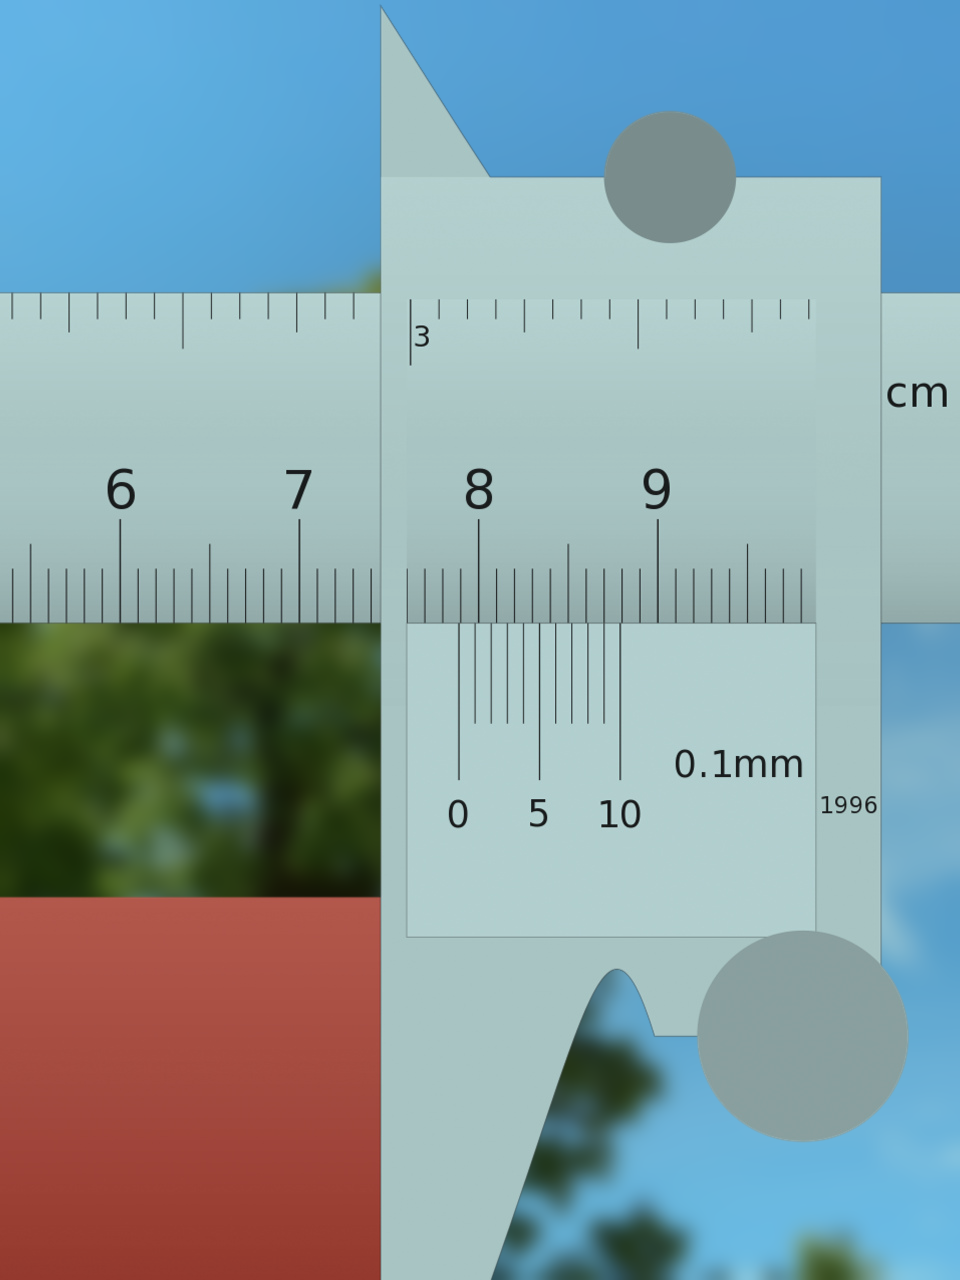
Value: 78.9
